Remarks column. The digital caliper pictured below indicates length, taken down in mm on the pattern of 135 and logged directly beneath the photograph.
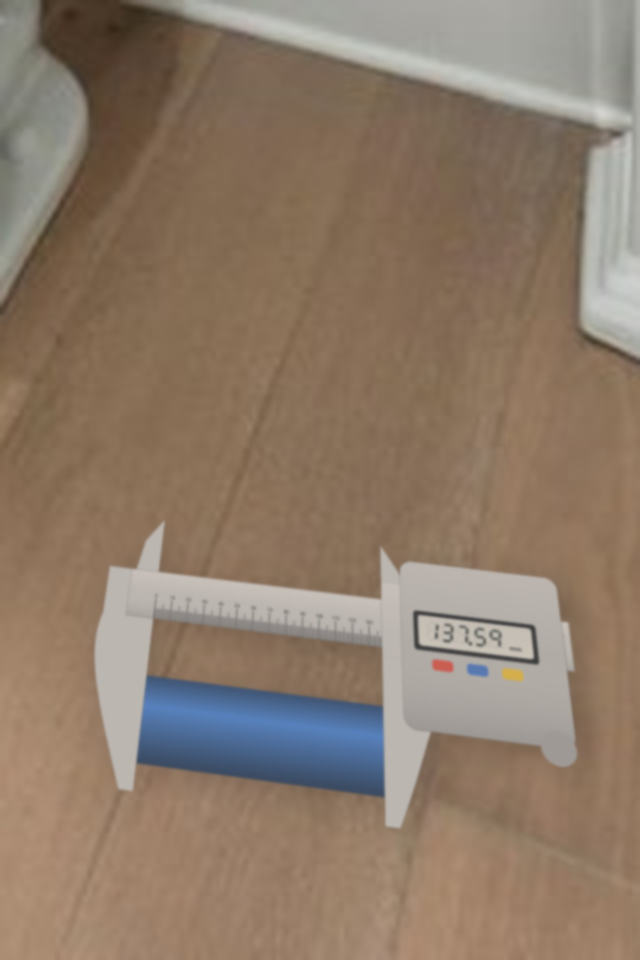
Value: 137.59
